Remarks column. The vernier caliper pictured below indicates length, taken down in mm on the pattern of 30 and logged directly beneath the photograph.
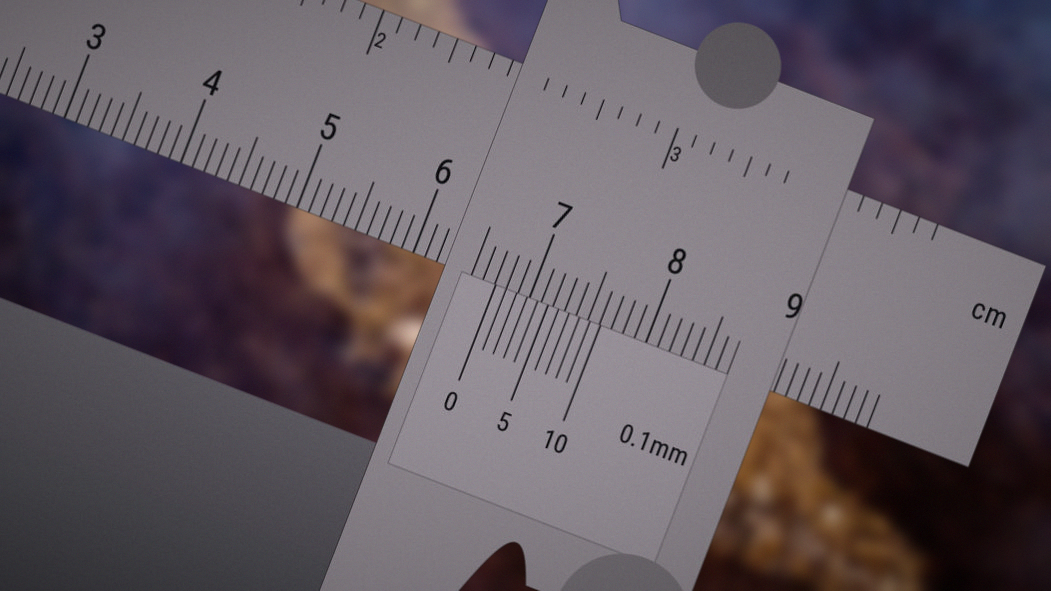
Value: 67.1
